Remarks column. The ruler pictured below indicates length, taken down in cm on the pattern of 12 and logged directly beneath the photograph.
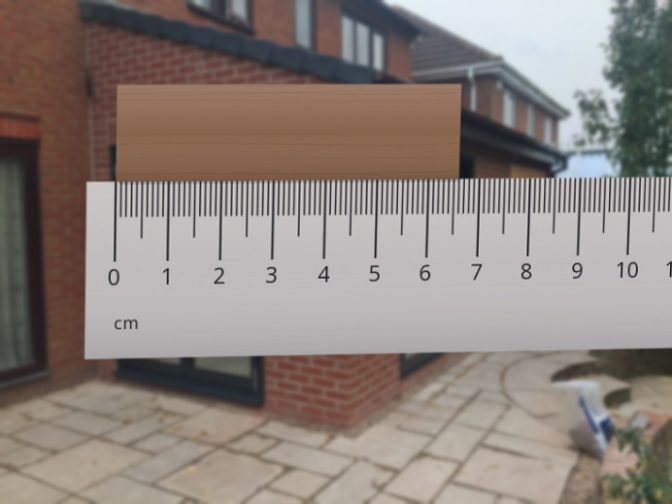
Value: 6.6
